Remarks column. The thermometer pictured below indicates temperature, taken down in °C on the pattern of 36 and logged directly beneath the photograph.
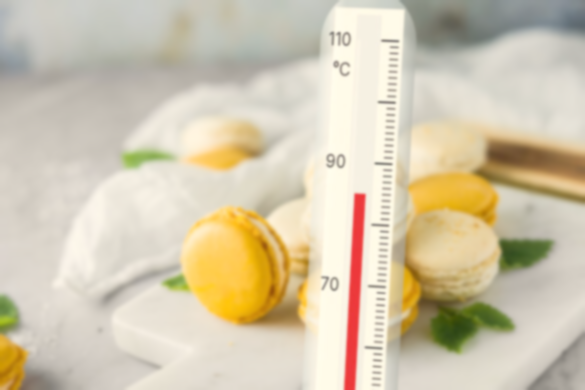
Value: 85
